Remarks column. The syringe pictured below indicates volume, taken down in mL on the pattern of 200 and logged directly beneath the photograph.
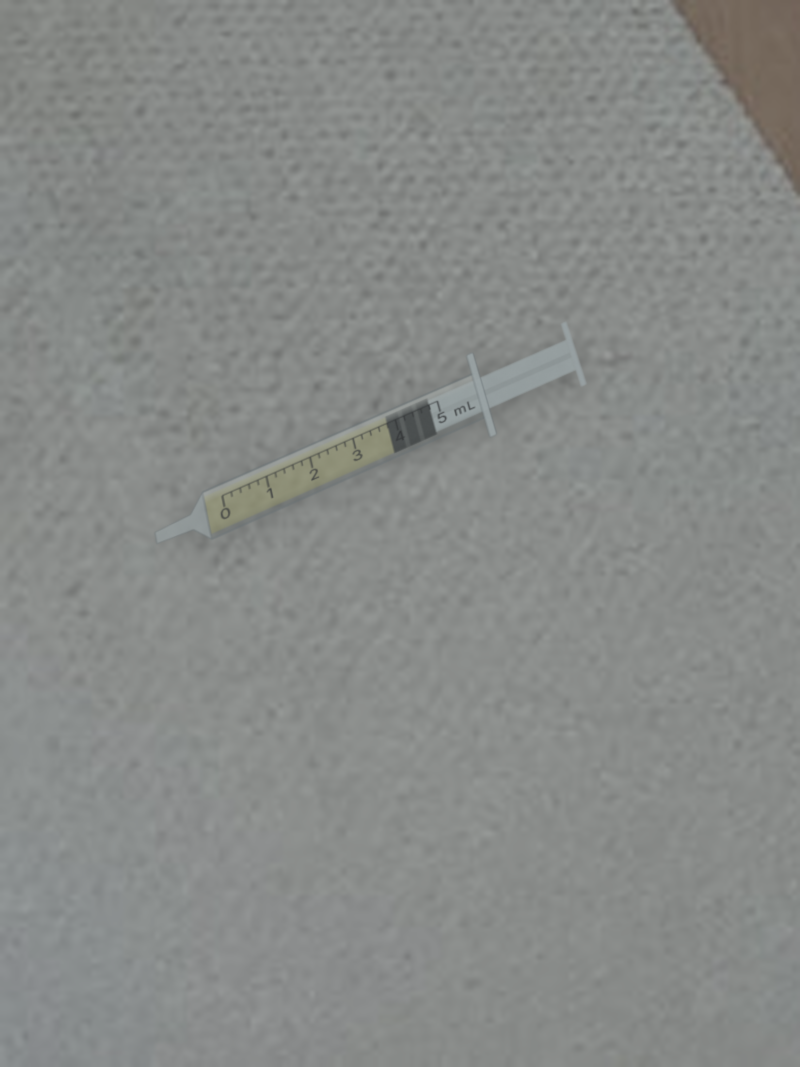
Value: 3.8
